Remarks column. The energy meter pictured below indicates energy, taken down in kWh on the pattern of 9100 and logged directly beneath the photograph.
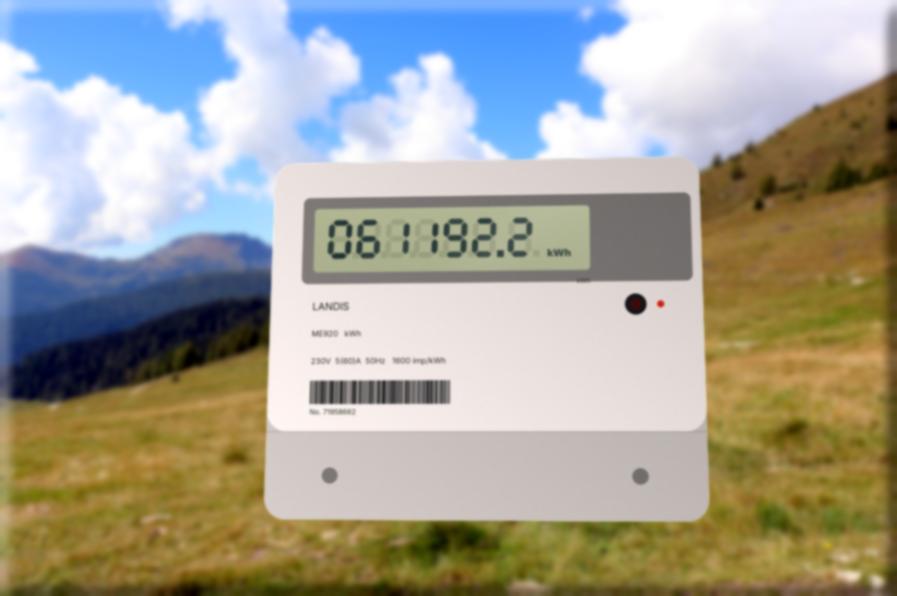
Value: 61192.2
